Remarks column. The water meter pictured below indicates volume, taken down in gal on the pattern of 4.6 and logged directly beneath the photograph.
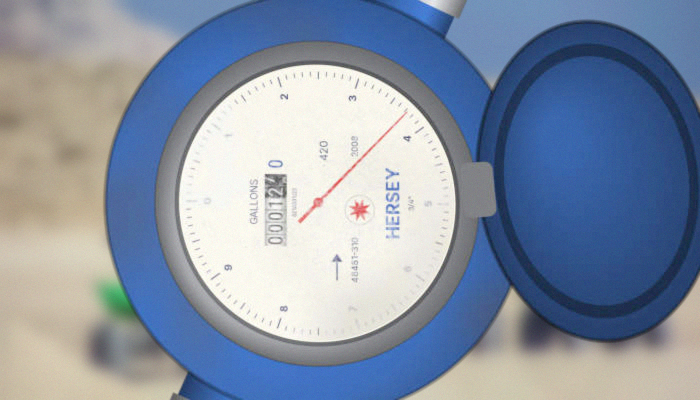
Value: 1273.7
